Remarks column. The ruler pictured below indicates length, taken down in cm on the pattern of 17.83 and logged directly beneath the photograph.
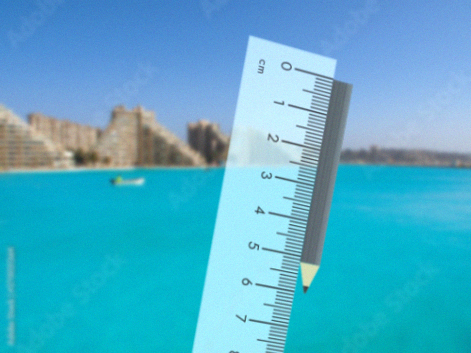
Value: 6
